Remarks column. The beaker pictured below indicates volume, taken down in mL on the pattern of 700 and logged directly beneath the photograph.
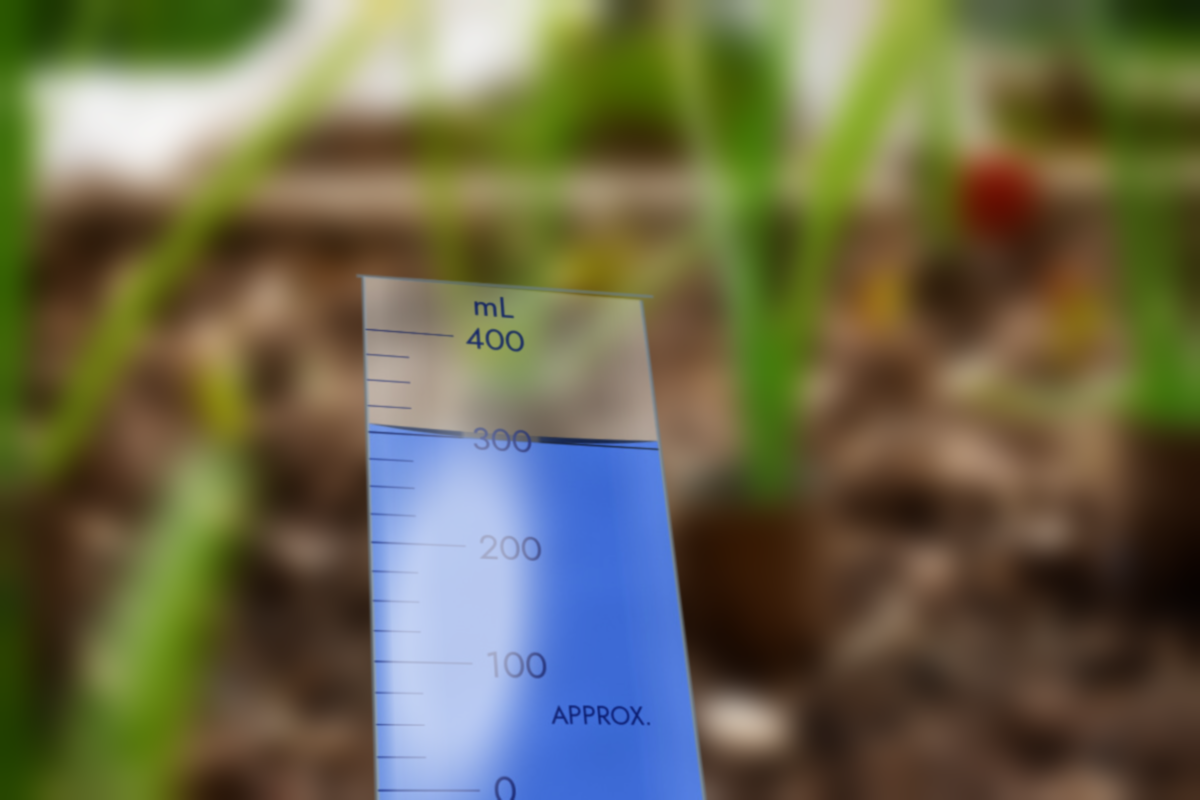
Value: 300
